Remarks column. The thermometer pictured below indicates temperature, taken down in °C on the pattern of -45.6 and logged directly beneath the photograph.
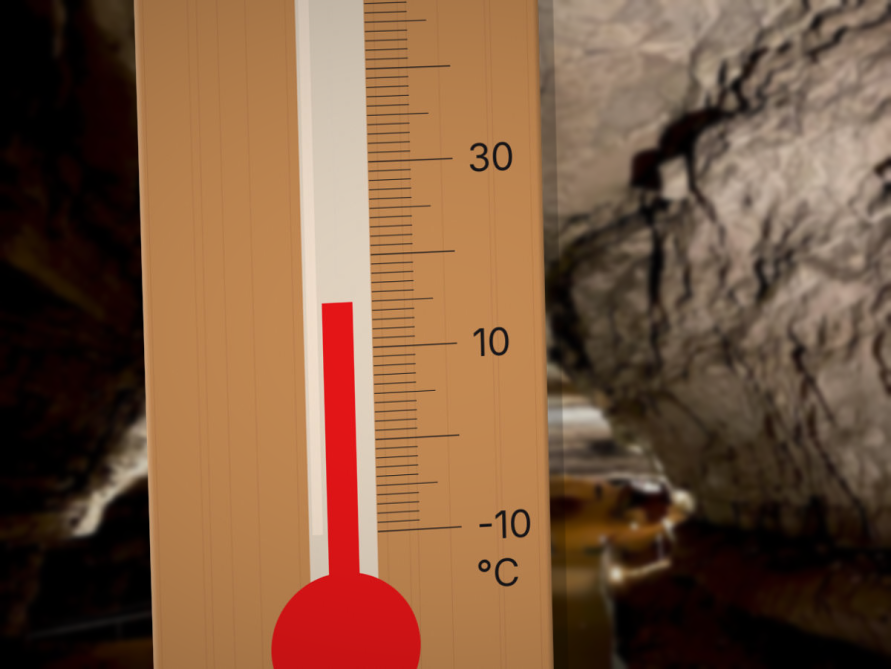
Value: 15
